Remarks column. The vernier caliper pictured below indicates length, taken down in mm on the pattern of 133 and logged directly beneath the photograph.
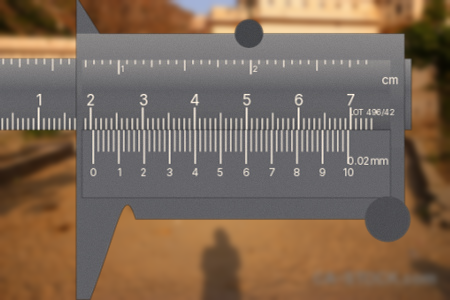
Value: 20.5
